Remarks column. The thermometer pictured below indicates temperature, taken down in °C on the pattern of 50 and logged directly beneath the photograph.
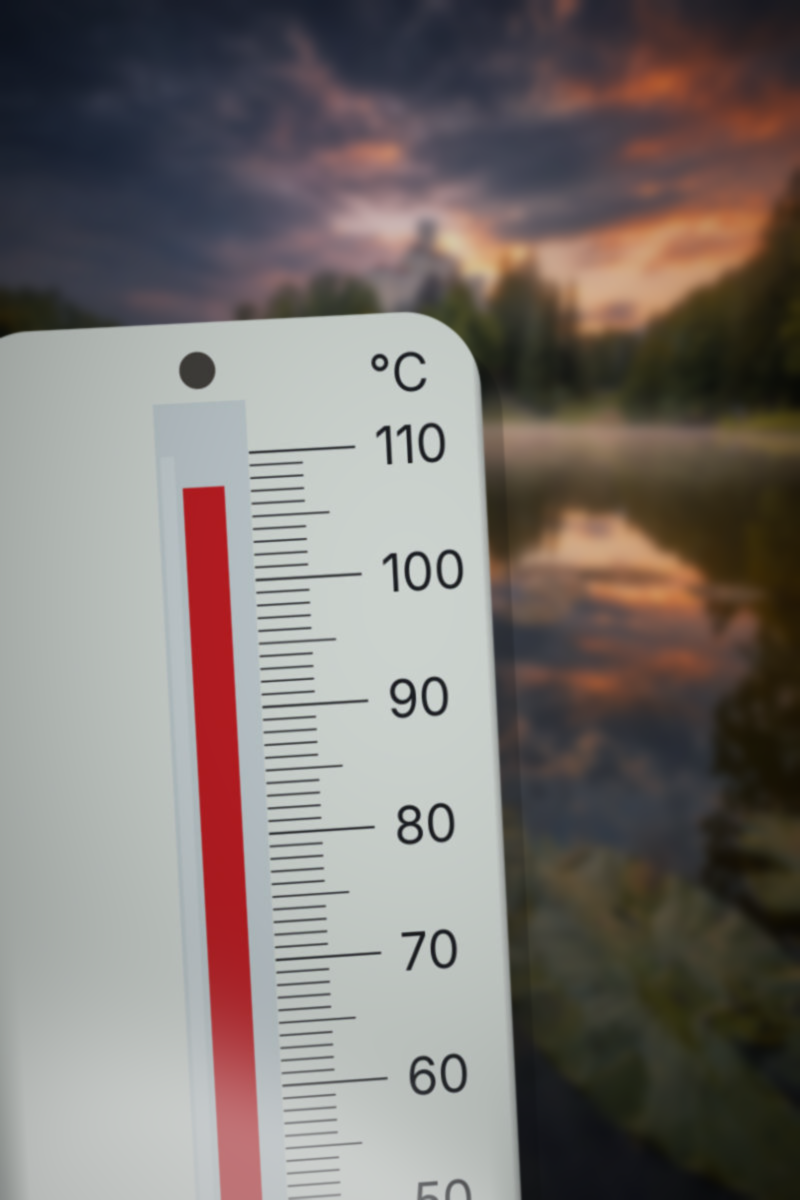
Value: 107.5
